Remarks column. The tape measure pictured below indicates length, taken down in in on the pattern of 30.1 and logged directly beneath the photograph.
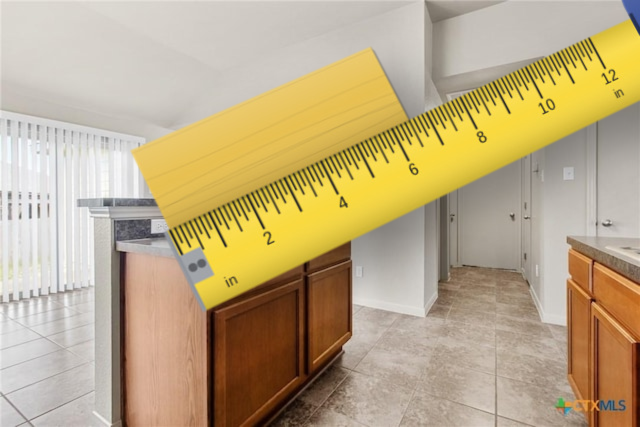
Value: 6.5
